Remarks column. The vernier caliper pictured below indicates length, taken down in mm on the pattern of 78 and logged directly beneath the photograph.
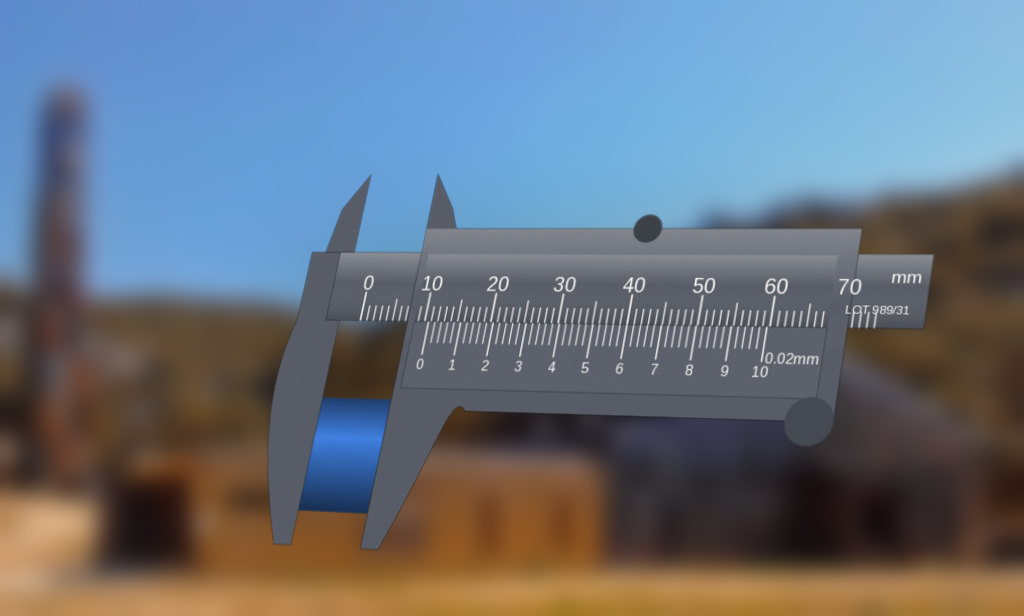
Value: 10.6
